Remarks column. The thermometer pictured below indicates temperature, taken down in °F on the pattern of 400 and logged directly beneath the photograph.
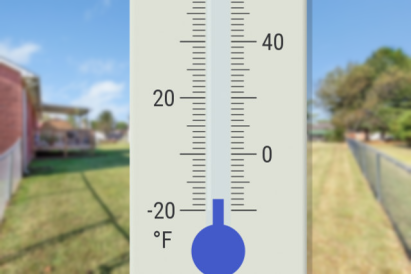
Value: -16
